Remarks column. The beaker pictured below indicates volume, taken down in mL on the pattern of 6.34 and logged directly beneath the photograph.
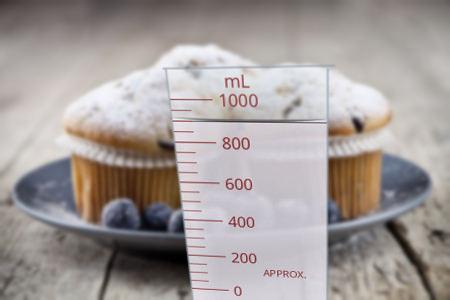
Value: 900
